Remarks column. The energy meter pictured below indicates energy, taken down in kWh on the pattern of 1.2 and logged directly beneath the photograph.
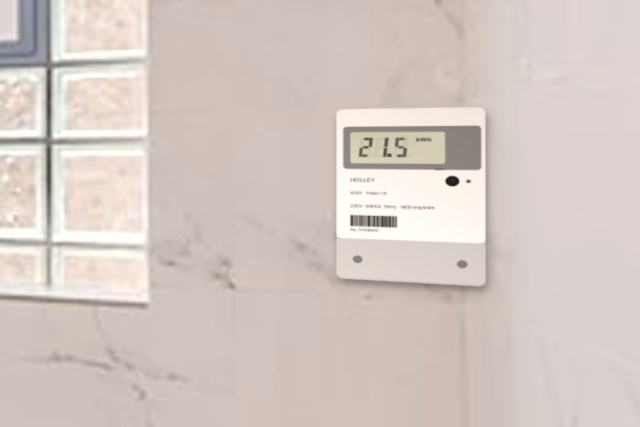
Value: 21.5
